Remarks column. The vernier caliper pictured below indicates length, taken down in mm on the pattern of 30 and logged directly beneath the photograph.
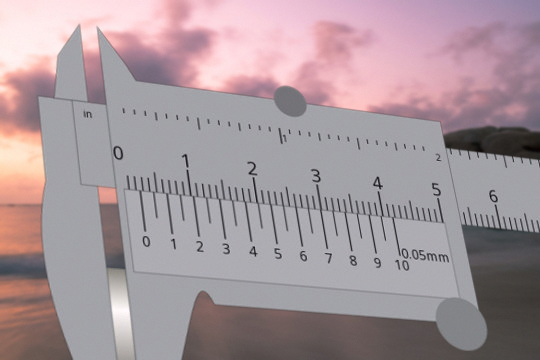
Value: 2.6
